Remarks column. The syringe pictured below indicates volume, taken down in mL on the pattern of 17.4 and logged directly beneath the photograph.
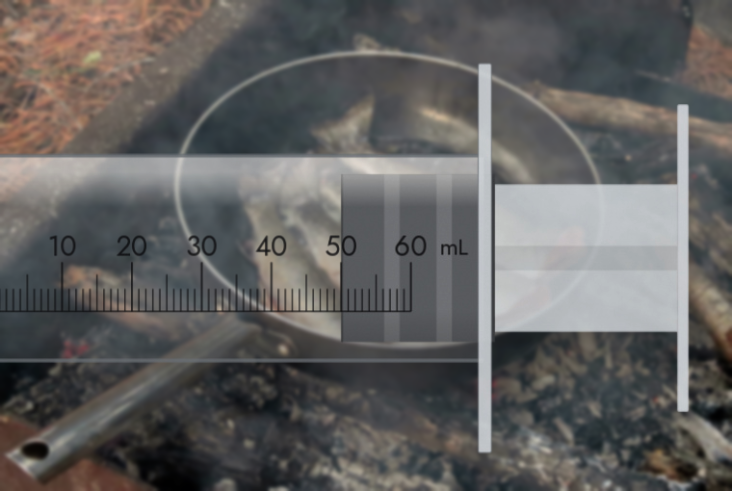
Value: 50
